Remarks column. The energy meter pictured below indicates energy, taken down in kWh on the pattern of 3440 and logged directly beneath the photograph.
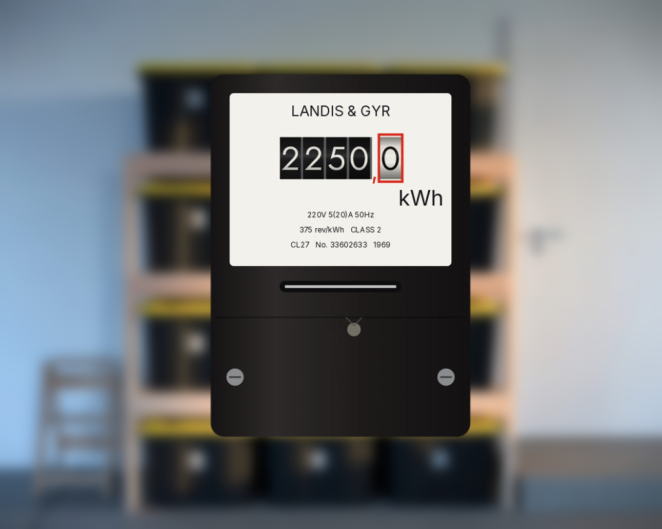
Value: 2250.0
